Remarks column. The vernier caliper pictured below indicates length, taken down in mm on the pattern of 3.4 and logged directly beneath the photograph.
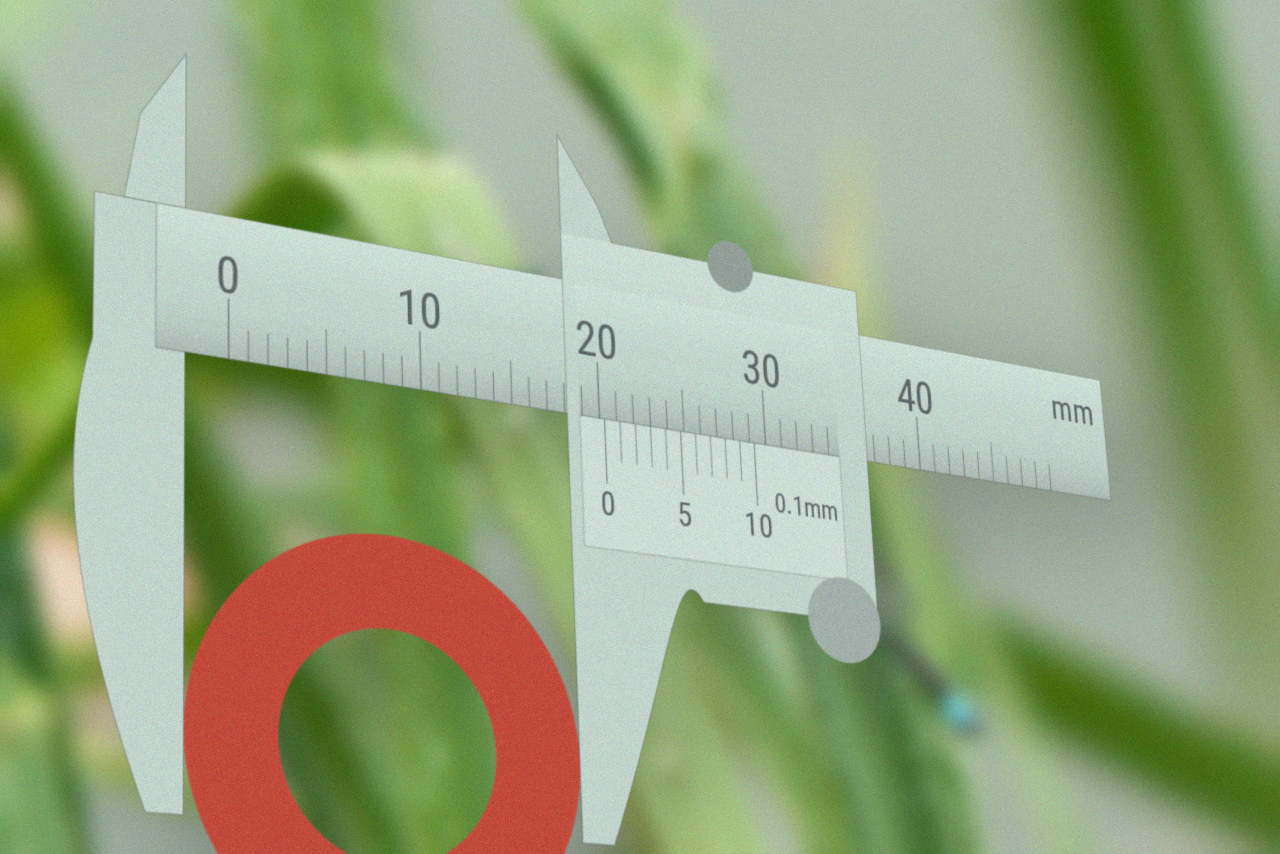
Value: 20.3
